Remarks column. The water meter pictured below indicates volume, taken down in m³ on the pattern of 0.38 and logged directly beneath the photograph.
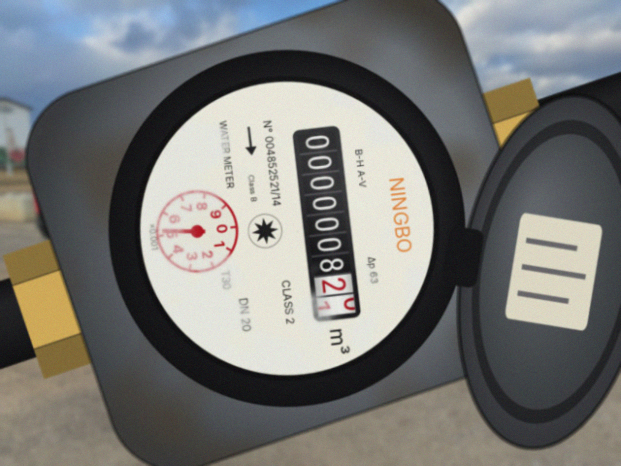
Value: 8.205
